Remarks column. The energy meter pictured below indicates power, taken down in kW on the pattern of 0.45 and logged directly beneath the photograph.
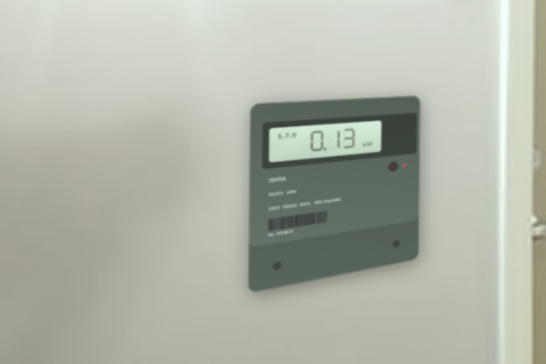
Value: 0.13
